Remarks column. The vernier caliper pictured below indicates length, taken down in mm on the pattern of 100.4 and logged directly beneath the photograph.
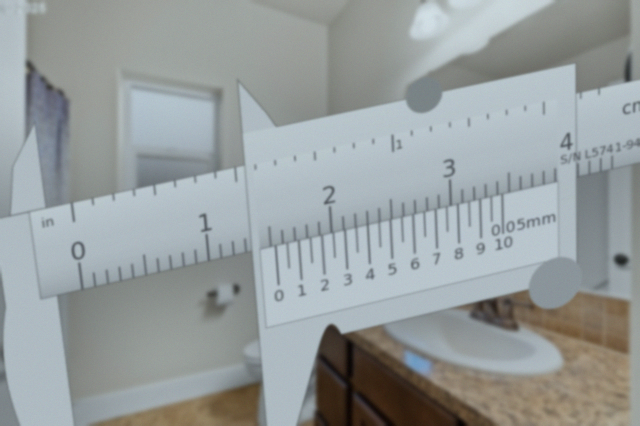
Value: 15.4
